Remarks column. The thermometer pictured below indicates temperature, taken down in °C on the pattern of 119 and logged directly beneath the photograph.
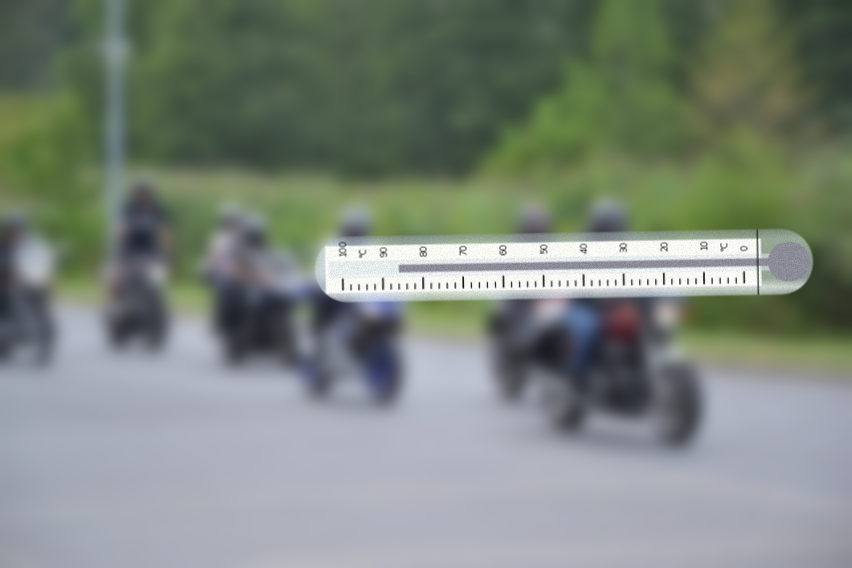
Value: 86
